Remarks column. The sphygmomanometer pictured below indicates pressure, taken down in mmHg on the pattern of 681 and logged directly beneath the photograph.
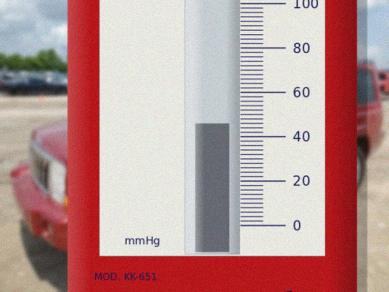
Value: 46
